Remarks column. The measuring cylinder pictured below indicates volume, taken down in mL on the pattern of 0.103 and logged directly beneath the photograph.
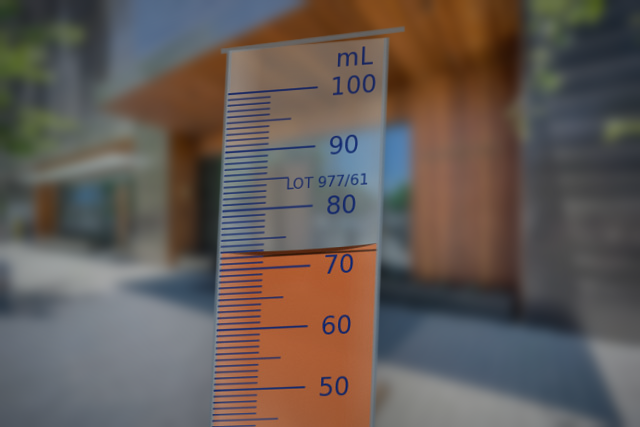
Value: 72
